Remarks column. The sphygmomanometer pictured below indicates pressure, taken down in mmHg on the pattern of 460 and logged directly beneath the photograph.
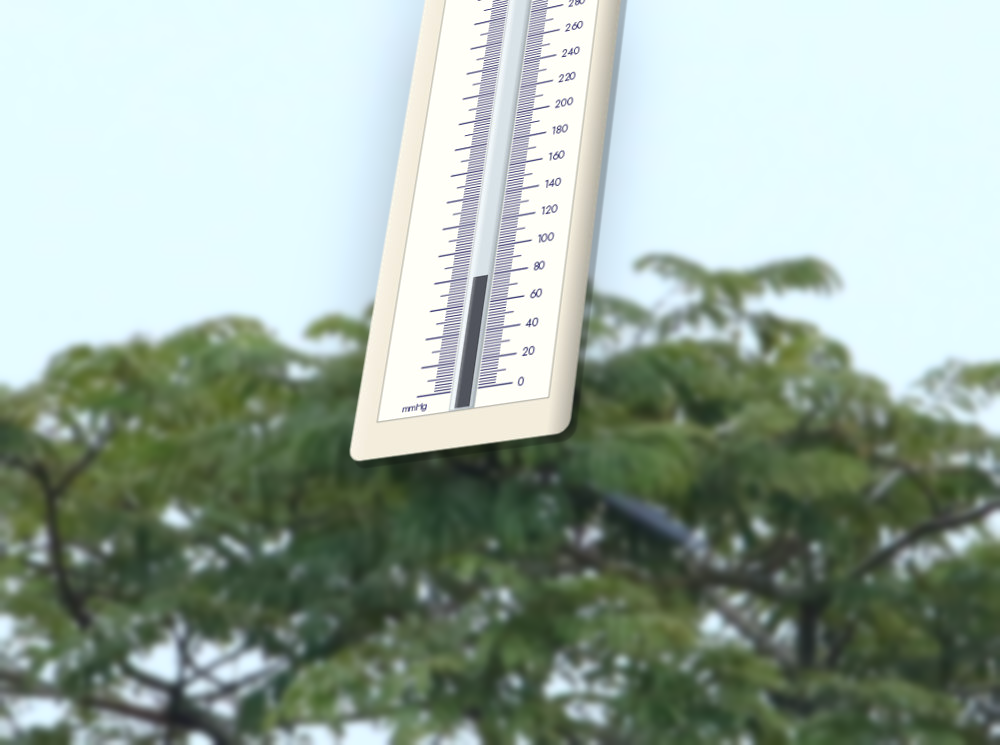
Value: 80
